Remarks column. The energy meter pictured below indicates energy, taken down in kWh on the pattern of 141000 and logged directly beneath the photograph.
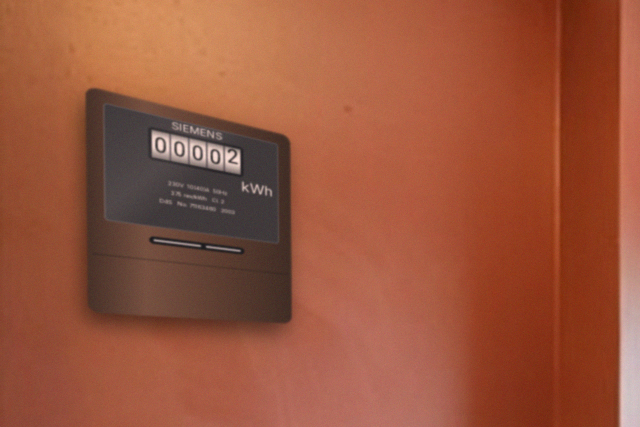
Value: 2
